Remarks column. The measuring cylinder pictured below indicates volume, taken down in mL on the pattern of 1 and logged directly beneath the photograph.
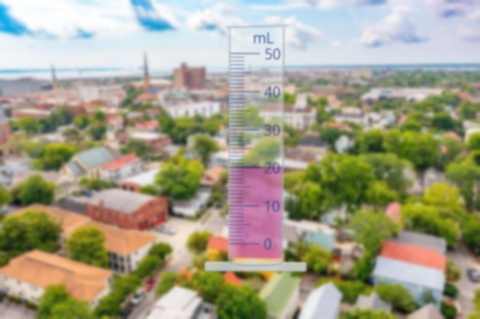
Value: 20
